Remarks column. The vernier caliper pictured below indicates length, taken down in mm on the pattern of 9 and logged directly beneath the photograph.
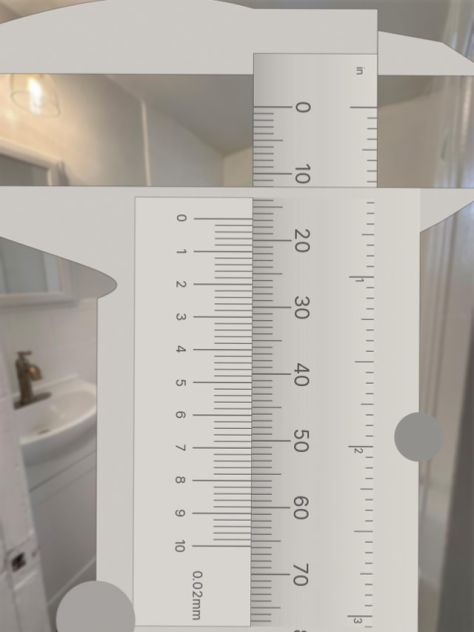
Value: 16.8
